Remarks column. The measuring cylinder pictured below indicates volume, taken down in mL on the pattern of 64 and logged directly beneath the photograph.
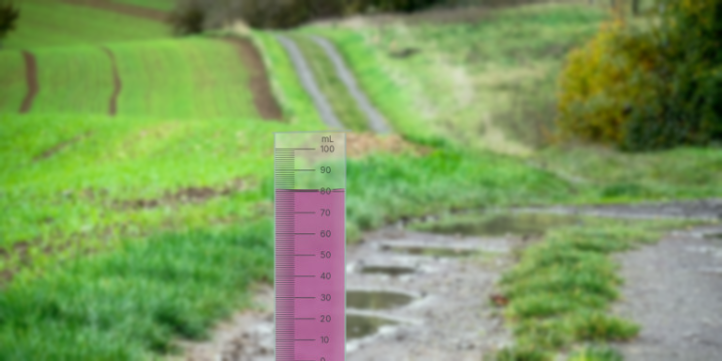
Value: 80
